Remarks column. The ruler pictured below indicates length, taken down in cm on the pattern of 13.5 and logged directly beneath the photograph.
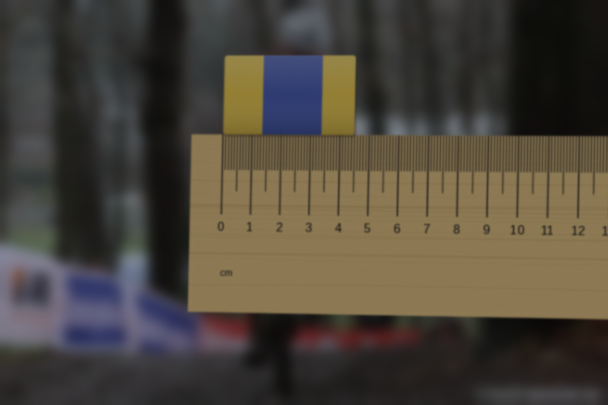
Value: 4.5
